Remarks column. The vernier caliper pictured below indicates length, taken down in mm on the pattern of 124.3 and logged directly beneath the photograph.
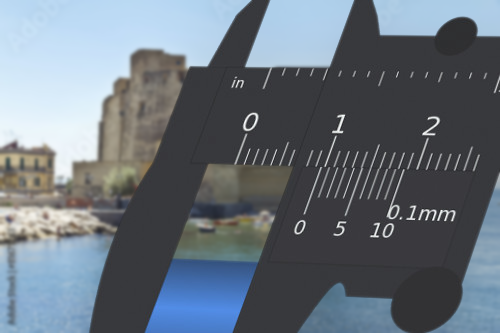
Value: 9.6
